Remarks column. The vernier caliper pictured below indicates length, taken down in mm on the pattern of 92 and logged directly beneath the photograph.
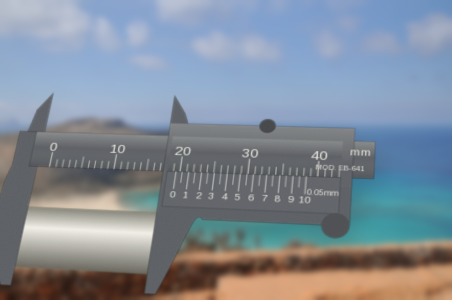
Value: 19.4
